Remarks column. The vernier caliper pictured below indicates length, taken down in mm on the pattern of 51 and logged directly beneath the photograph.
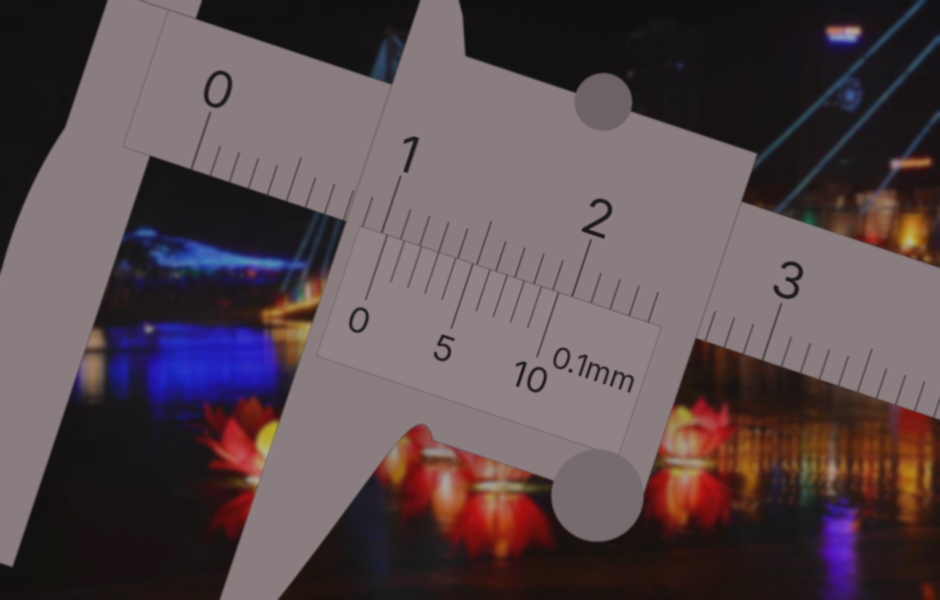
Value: 10.3
